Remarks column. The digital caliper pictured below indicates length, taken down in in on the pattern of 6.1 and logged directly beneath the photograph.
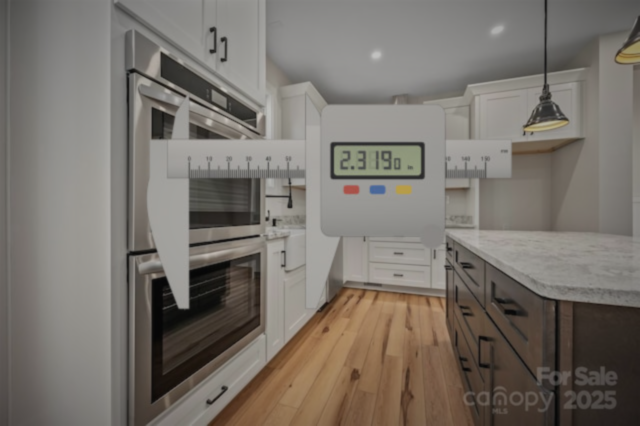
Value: 2.3190
